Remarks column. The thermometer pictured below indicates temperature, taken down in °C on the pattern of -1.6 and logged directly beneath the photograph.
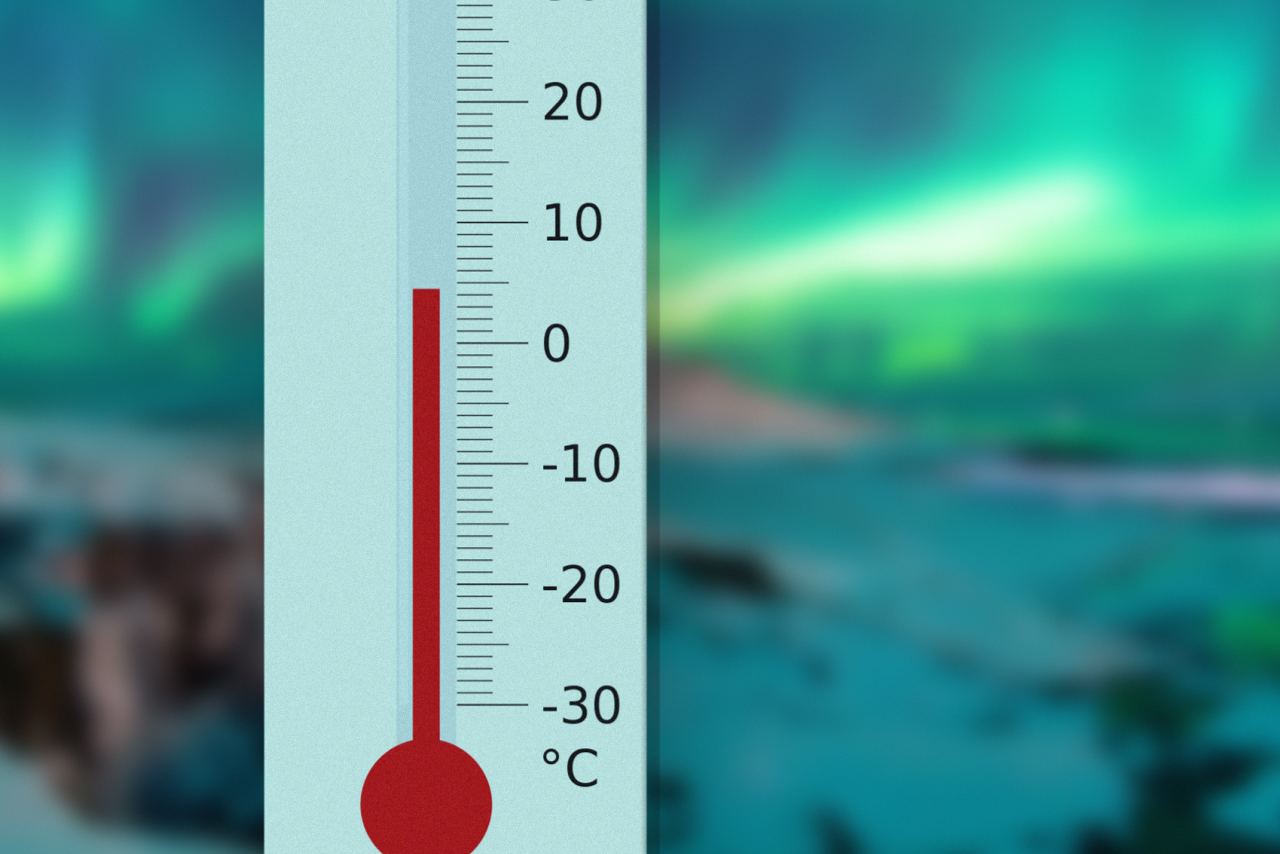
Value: 4.5
